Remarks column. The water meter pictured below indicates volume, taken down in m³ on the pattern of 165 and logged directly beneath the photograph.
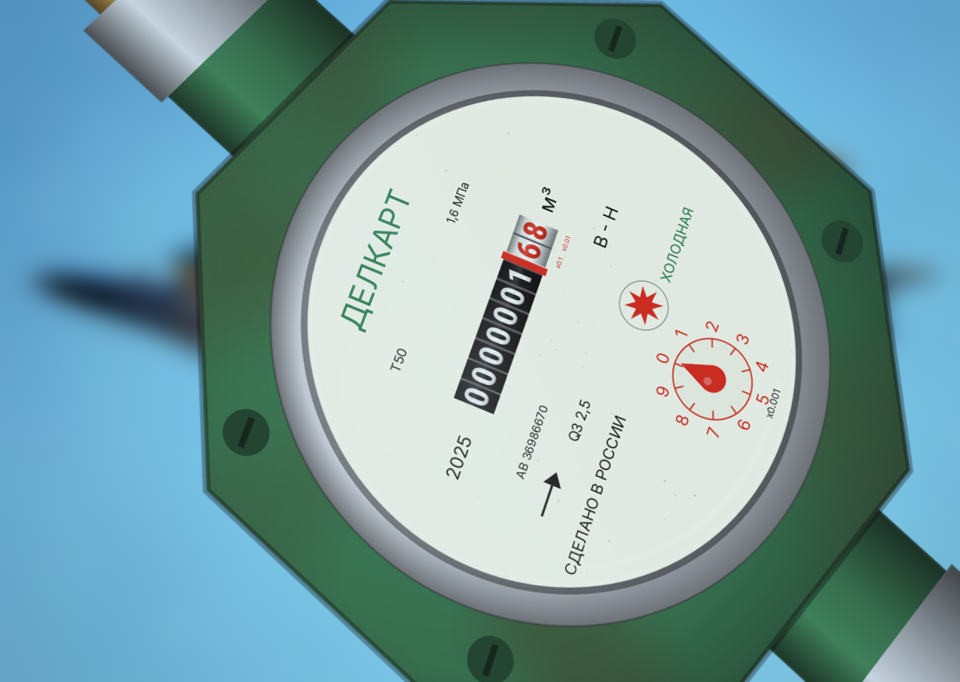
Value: 1.680
